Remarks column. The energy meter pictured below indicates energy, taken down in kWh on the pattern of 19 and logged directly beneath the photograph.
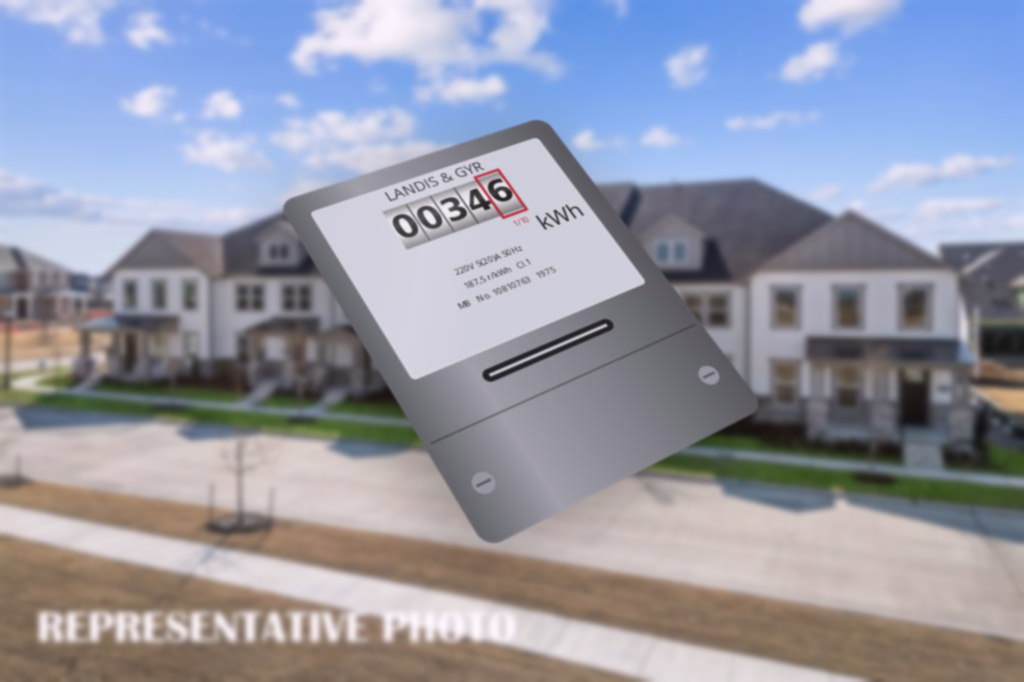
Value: 34.6
